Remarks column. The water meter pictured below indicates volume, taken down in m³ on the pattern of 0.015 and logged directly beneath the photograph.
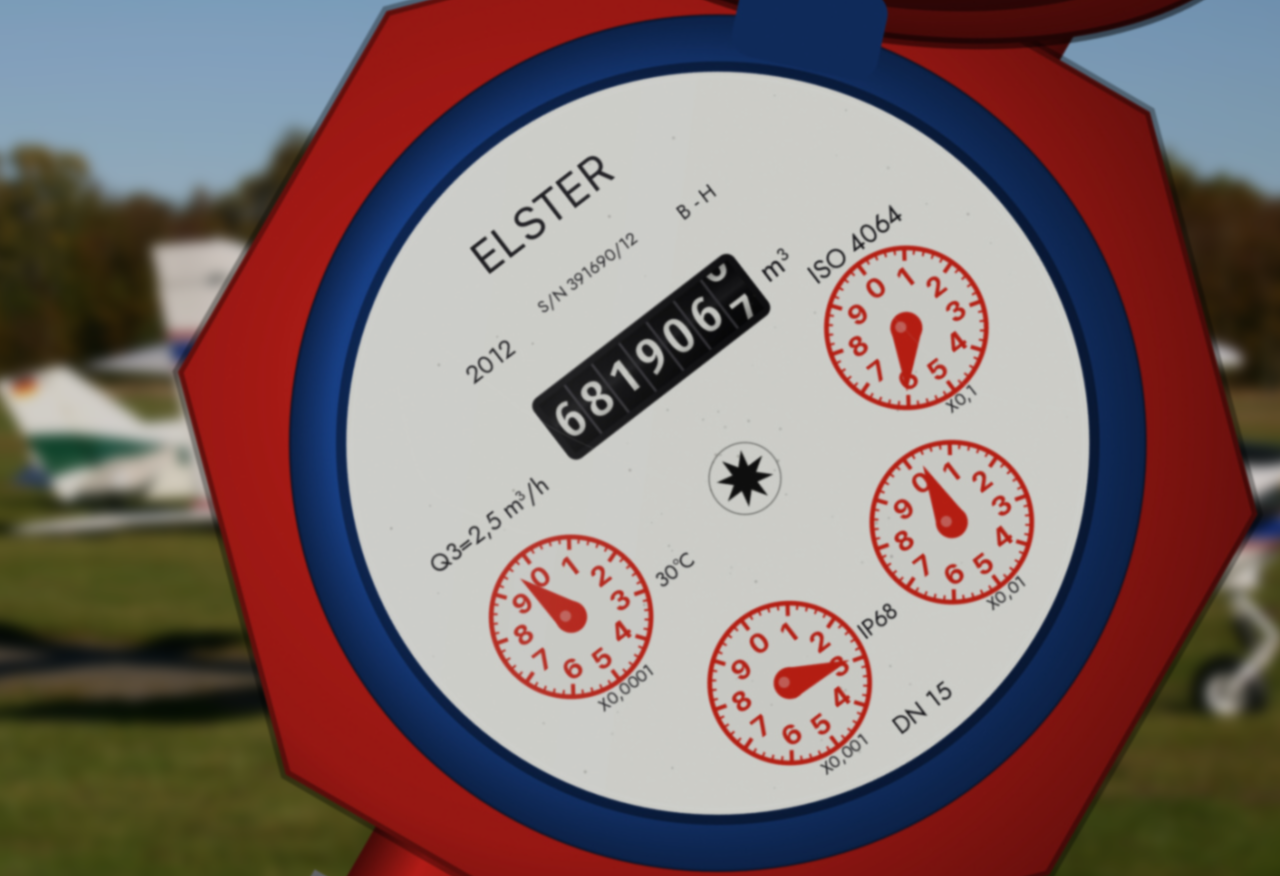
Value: 6819066.6029
